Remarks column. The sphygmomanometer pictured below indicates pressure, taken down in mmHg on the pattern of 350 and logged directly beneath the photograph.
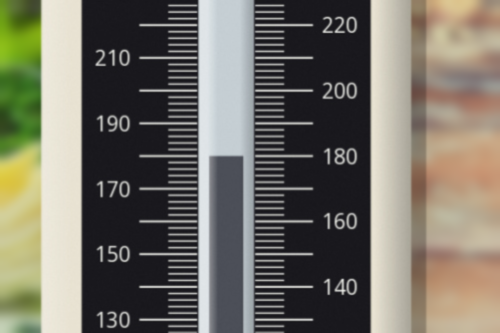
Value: 180
